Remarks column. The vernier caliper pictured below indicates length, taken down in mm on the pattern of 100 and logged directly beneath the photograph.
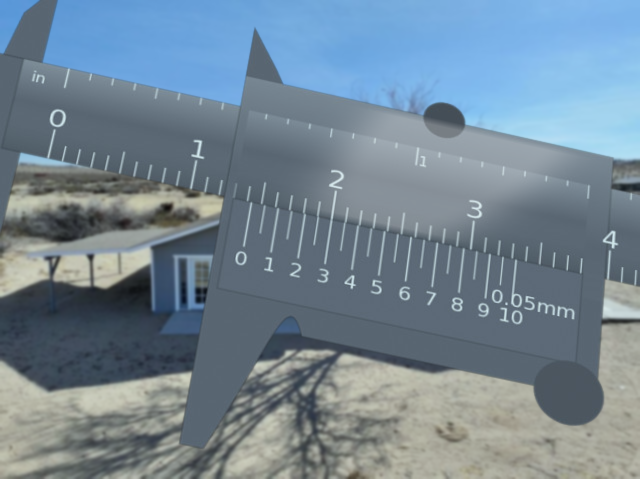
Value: 14.3
